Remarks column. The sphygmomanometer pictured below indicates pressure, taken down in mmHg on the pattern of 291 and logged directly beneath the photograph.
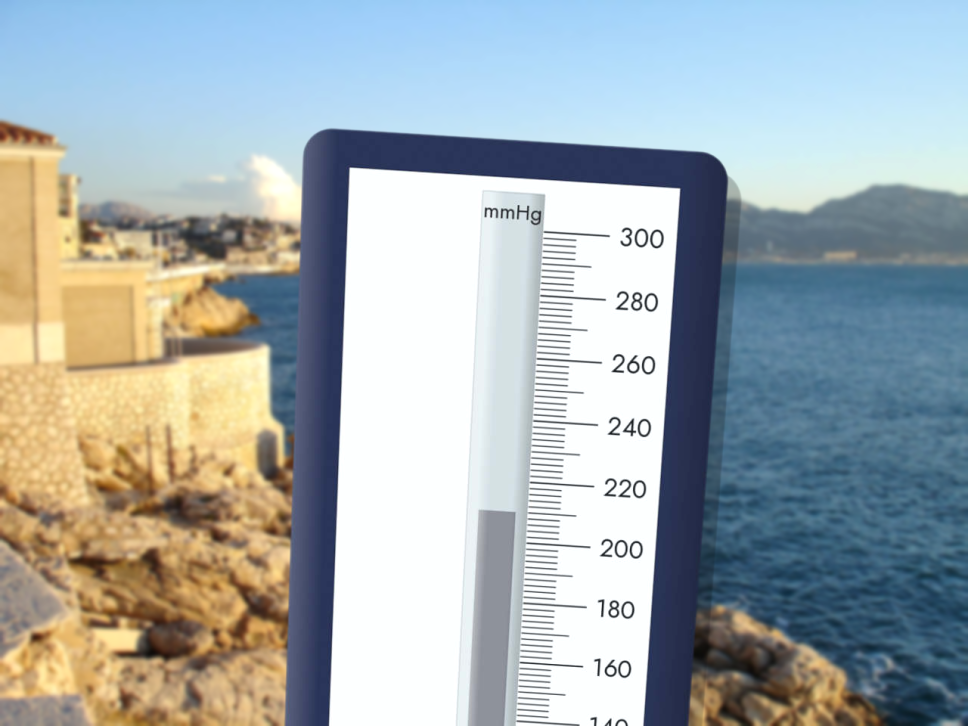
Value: 210
